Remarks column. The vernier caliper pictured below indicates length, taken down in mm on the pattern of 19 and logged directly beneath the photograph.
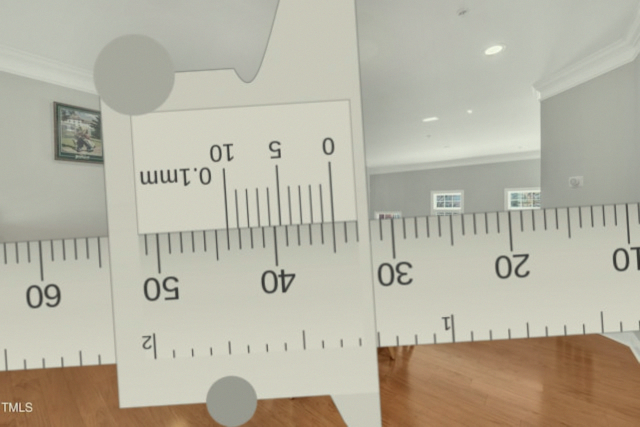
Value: 35.0
